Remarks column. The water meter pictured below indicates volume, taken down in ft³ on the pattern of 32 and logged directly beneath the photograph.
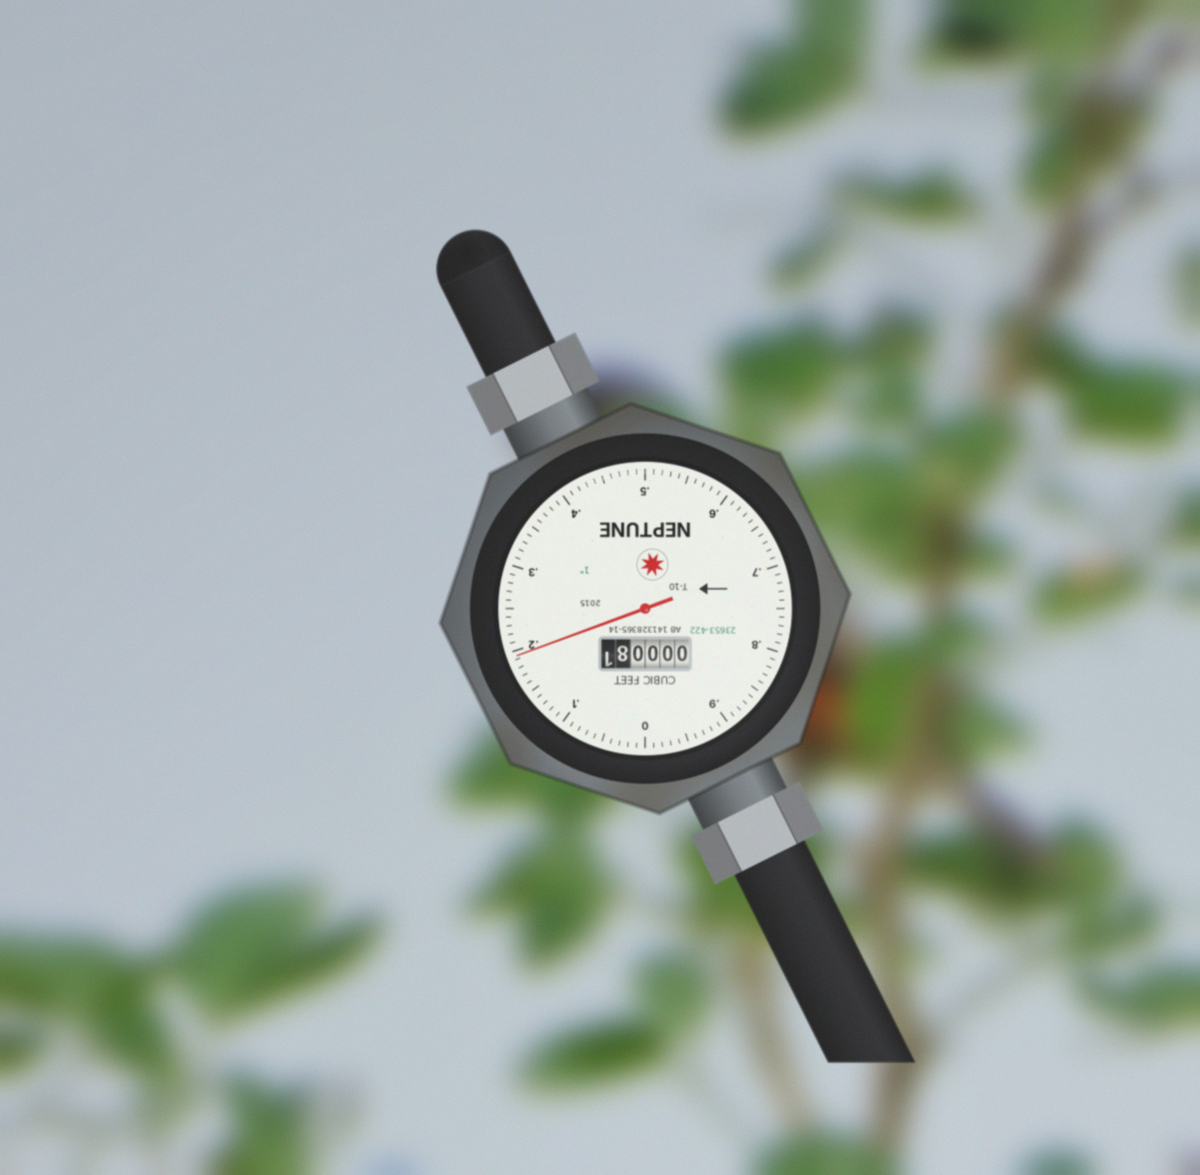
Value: 81.19
